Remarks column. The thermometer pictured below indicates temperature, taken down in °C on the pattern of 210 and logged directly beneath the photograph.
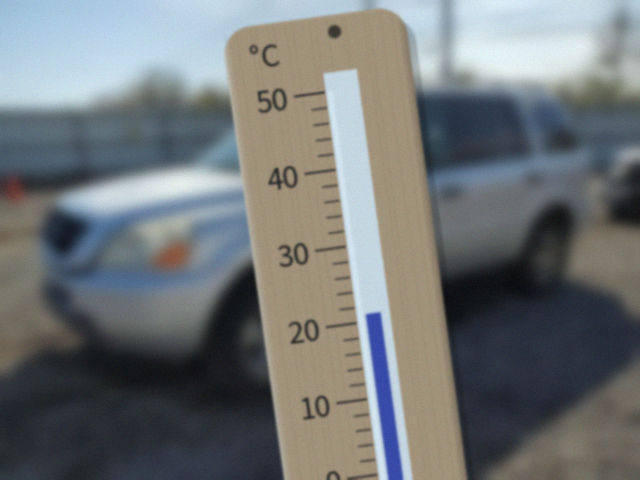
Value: 21
